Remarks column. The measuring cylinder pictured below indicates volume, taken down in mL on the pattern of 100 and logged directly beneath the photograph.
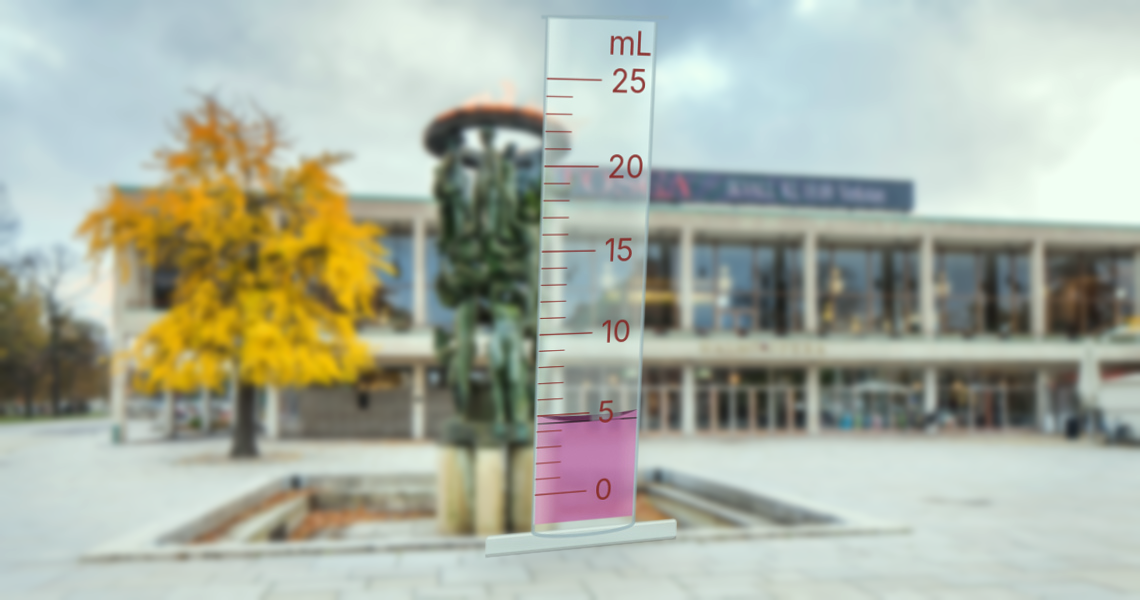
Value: 4.5
